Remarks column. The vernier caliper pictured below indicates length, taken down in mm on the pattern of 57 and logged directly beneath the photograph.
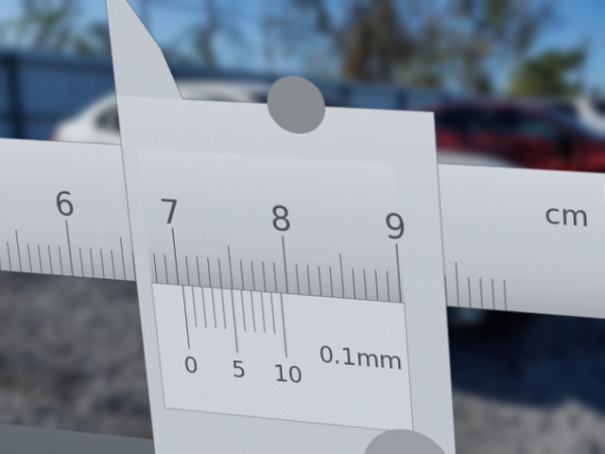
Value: 70.4
